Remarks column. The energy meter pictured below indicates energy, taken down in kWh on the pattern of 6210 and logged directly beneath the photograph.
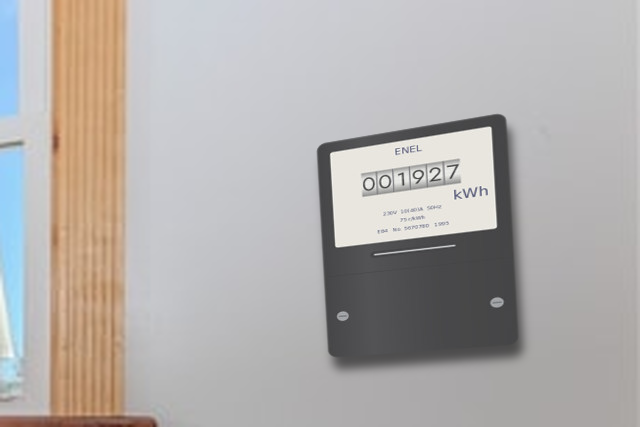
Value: 1927
